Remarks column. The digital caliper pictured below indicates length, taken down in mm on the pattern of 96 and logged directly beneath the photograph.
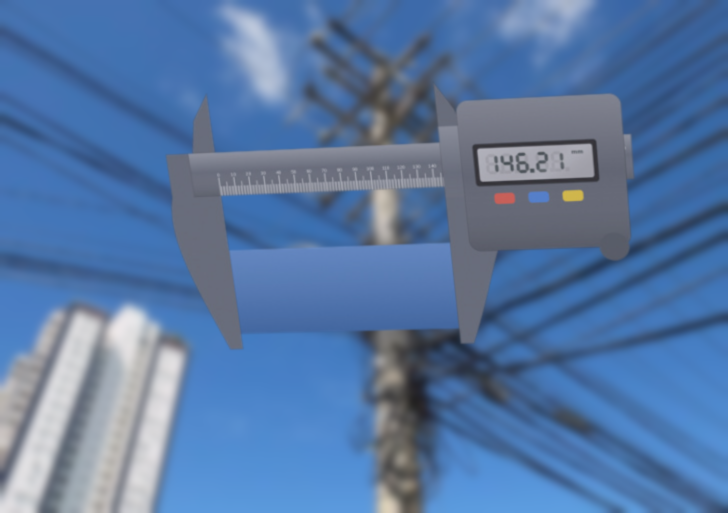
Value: 146.21
